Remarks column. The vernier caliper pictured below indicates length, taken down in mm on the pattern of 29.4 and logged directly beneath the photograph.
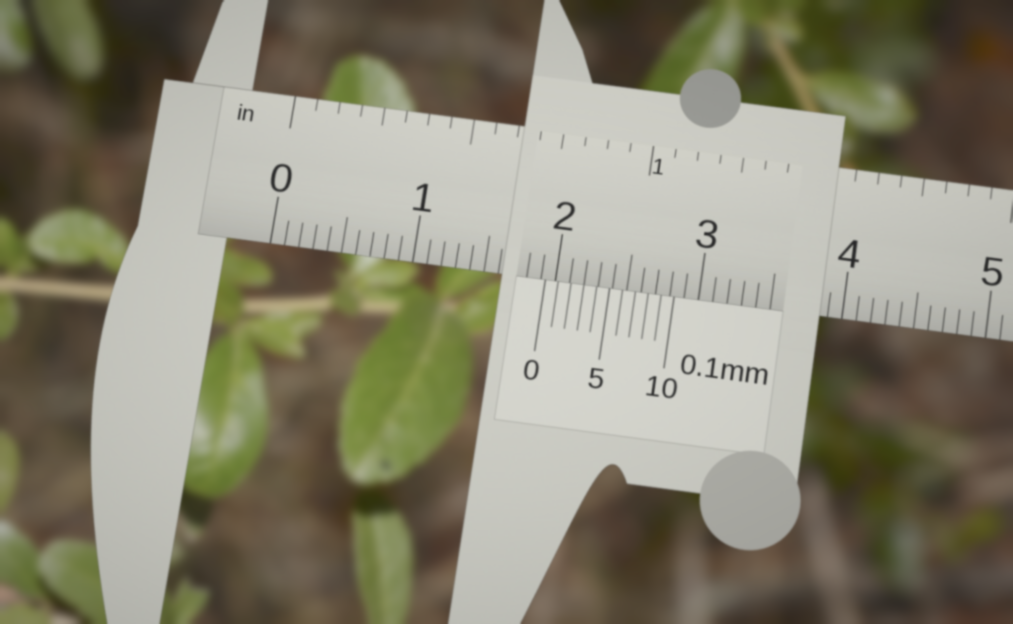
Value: 19.3
